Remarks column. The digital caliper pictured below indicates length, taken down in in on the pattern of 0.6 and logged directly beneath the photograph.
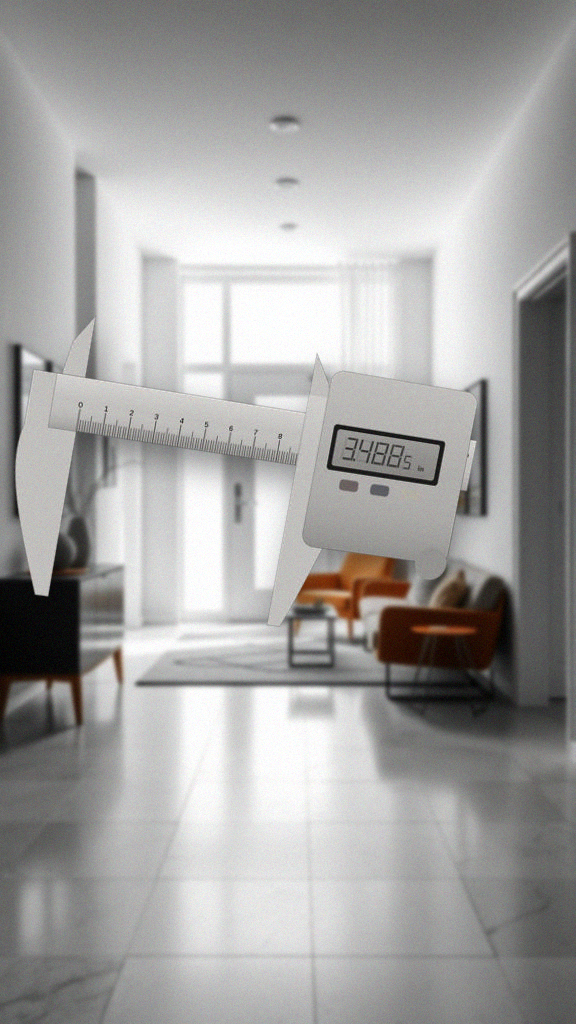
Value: 3.4885
